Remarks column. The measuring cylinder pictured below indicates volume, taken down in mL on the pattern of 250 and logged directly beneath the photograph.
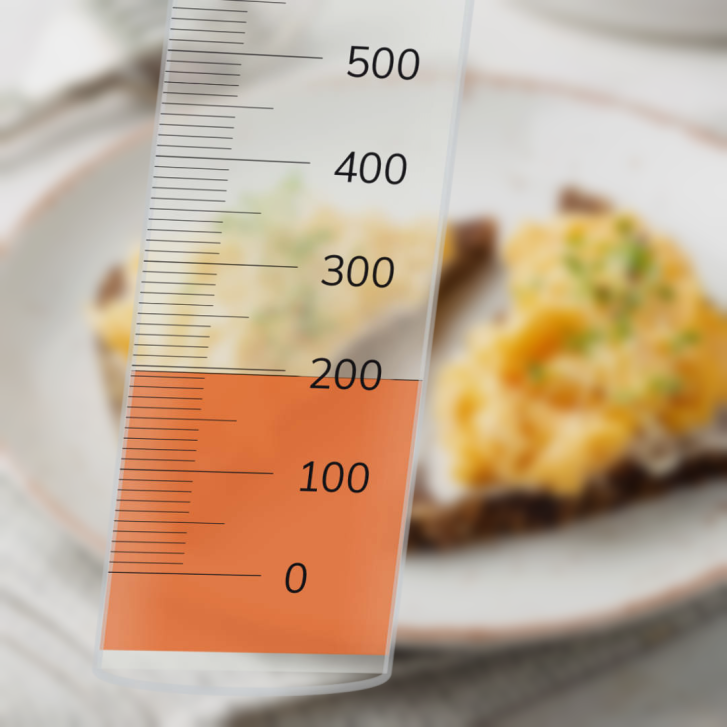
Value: 195
